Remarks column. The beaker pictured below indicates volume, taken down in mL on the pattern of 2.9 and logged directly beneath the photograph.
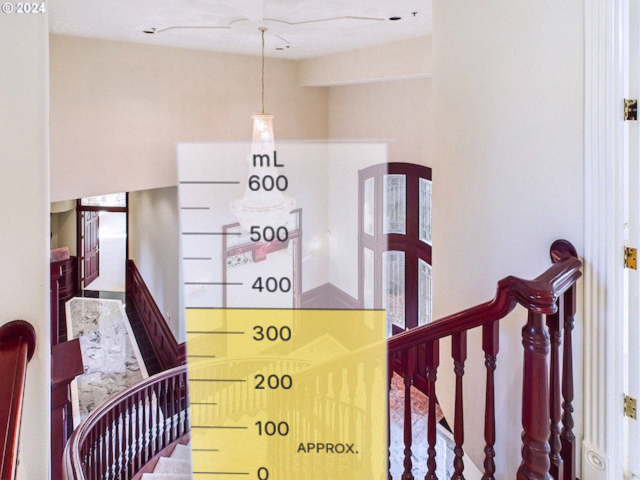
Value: 350
